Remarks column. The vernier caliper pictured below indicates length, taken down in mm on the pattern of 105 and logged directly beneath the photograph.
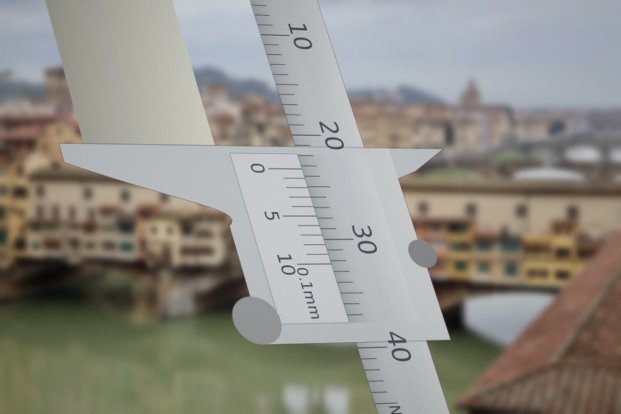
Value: 23.3
